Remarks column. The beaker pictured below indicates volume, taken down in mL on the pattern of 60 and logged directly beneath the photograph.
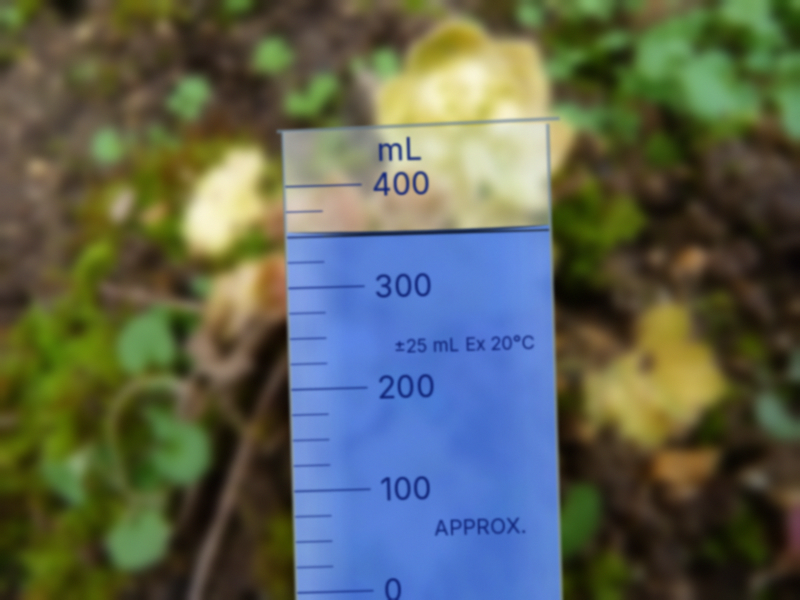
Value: 350
